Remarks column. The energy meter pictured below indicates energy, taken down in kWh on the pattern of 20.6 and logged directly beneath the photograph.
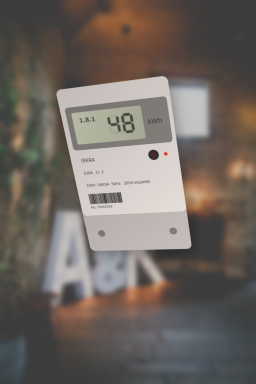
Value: 48
